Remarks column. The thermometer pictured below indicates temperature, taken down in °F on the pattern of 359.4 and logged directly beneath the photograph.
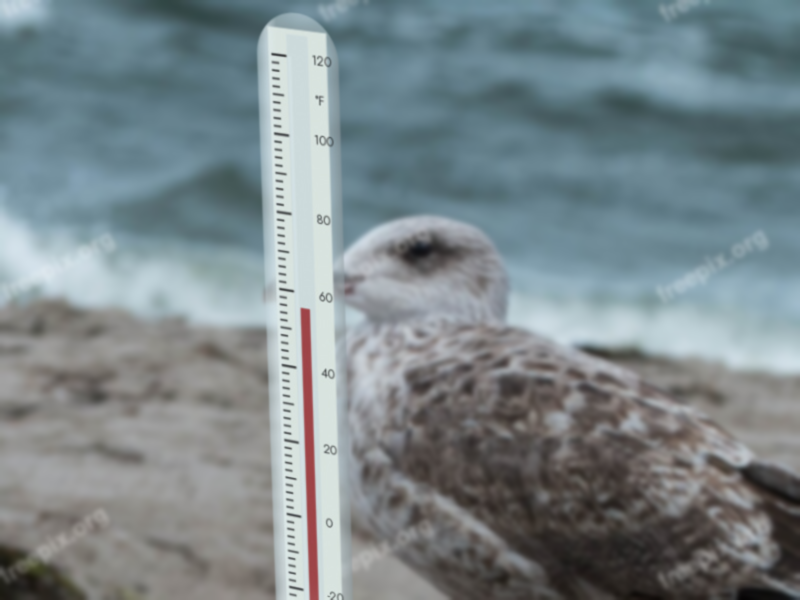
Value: 56
